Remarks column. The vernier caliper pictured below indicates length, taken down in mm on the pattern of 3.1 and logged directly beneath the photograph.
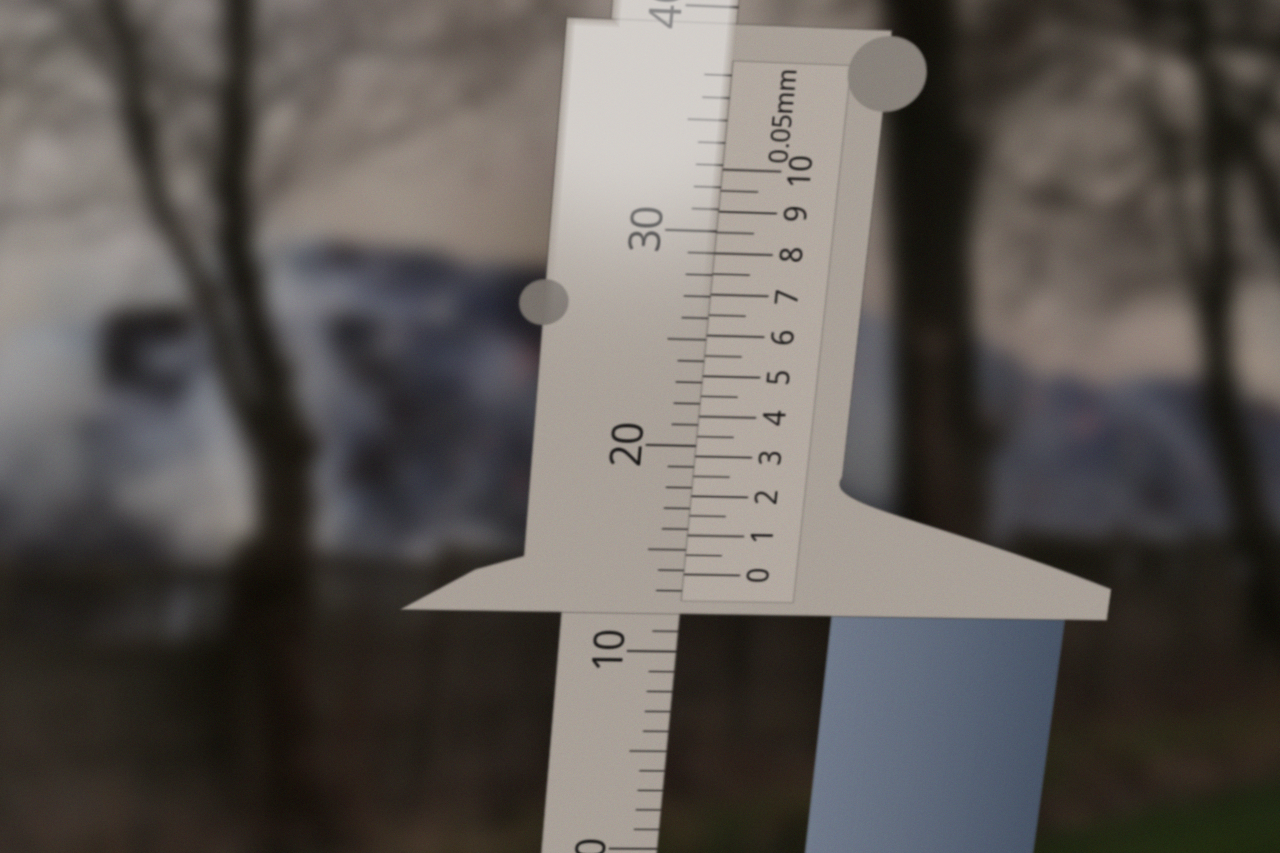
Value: 13.8
